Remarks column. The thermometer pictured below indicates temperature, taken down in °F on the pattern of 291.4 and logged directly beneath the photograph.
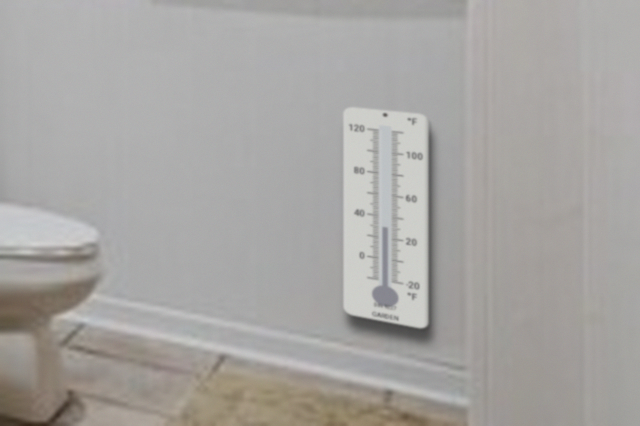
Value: 30
